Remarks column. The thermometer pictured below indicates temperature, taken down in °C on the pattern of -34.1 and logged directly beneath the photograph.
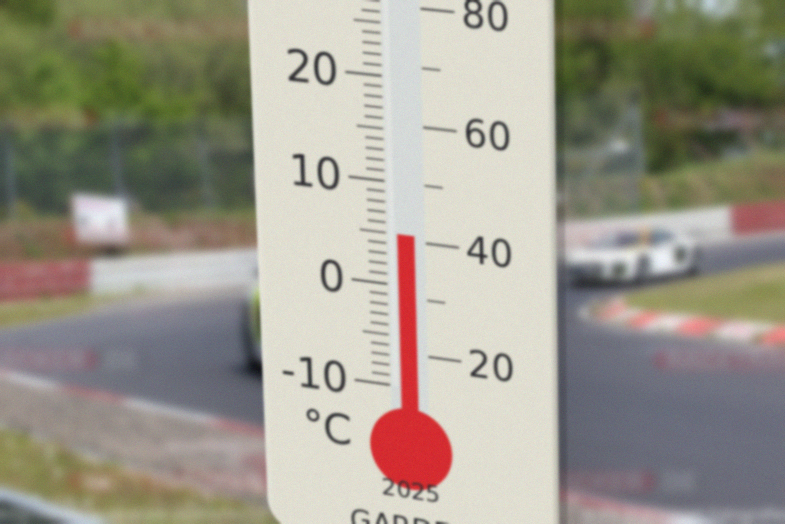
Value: 5
